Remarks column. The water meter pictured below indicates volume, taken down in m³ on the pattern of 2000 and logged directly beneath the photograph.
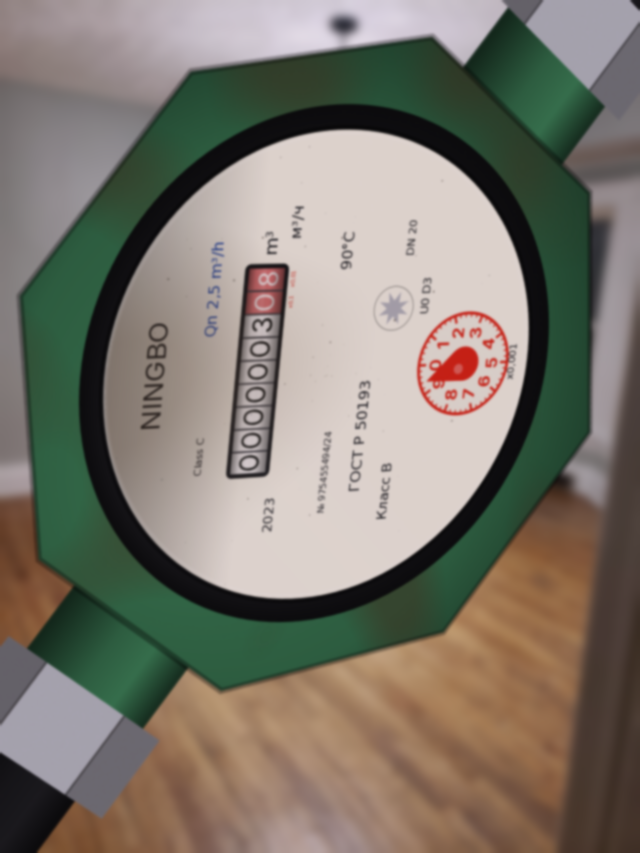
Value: 3.079
